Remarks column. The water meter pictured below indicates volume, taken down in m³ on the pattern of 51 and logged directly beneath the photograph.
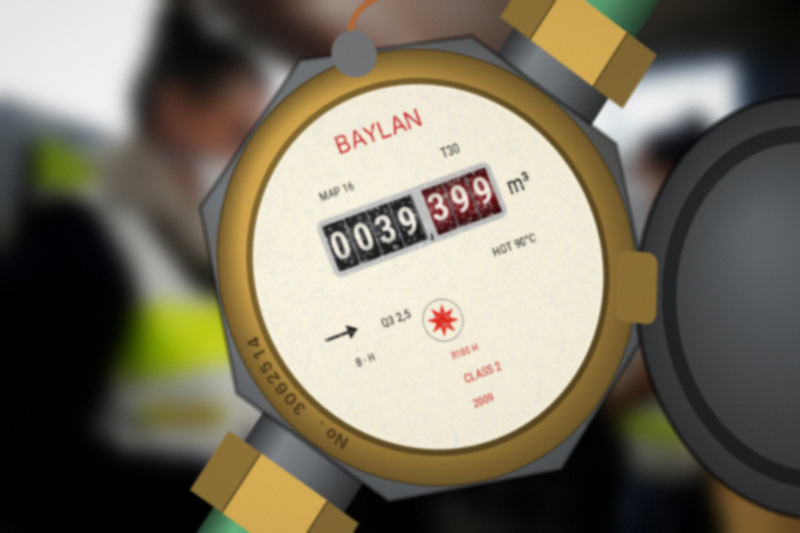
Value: 39.399
